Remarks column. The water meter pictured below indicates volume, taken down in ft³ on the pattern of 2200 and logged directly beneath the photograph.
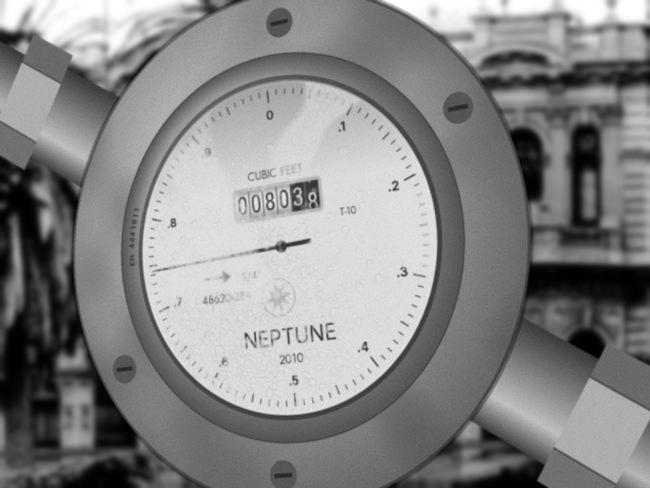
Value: 8037.74
